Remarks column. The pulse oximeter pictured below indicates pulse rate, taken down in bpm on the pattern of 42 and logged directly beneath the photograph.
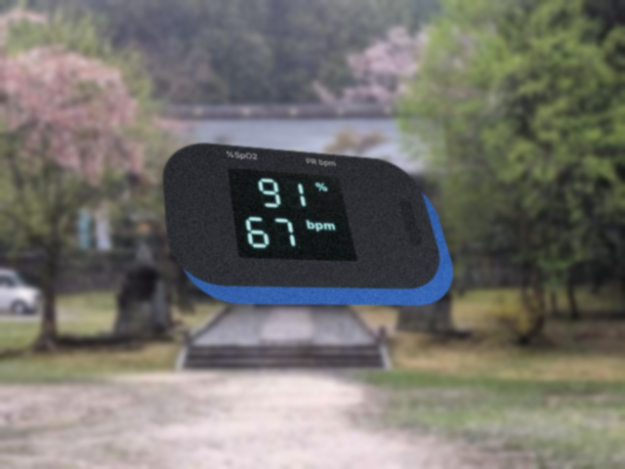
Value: 67
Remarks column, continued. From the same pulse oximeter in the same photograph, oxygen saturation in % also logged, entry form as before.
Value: 91
